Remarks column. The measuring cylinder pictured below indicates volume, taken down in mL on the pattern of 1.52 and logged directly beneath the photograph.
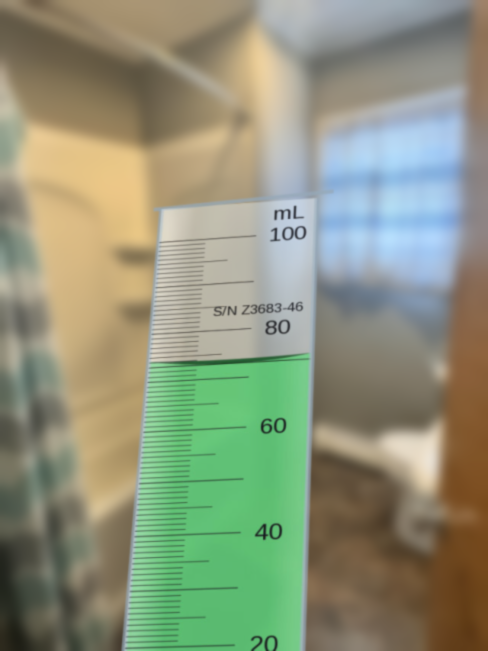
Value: 73
